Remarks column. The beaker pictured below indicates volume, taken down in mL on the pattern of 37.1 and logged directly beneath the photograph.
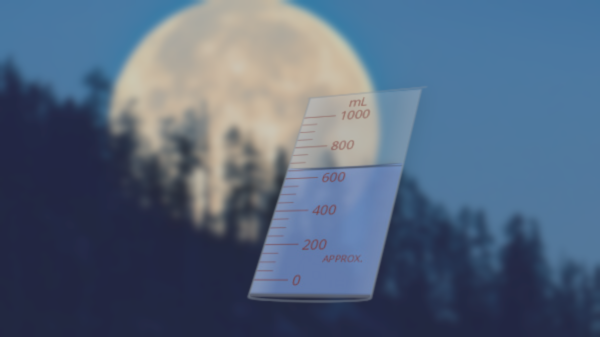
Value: 650
